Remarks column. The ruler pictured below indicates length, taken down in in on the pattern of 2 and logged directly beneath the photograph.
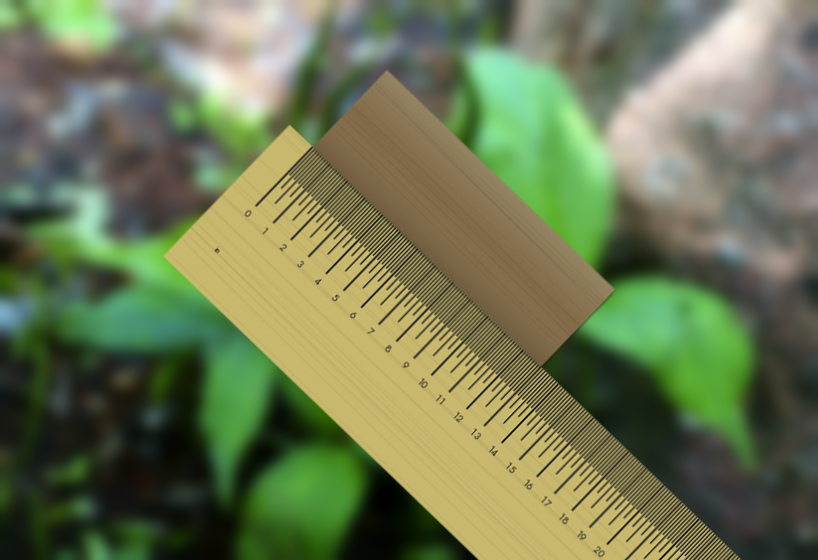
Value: 13
